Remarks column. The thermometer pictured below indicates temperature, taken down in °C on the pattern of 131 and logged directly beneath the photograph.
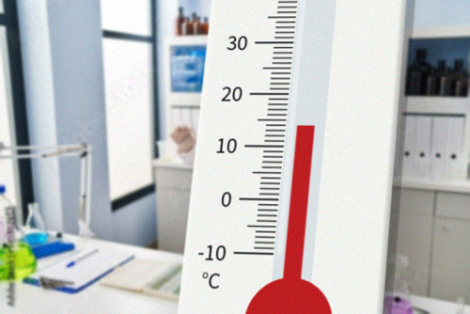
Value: 14
